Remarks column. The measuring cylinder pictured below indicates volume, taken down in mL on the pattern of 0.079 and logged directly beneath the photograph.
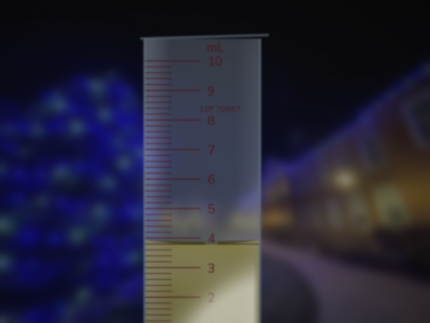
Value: 3.8
